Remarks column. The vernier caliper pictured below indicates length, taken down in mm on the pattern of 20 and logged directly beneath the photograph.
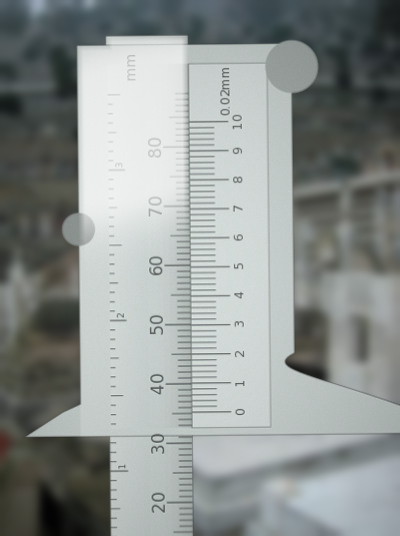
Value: 35.2
